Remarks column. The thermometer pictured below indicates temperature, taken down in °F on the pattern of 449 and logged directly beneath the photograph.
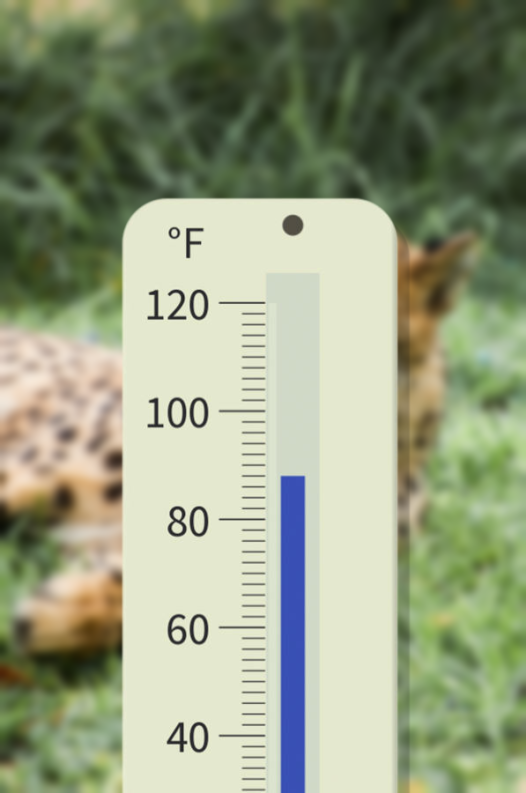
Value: 88
